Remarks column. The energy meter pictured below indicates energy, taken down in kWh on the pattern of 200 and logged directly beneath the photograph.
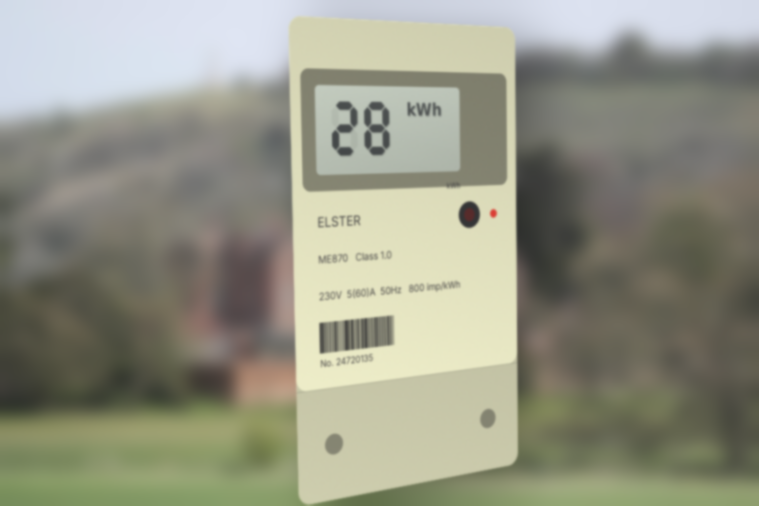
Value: 28
